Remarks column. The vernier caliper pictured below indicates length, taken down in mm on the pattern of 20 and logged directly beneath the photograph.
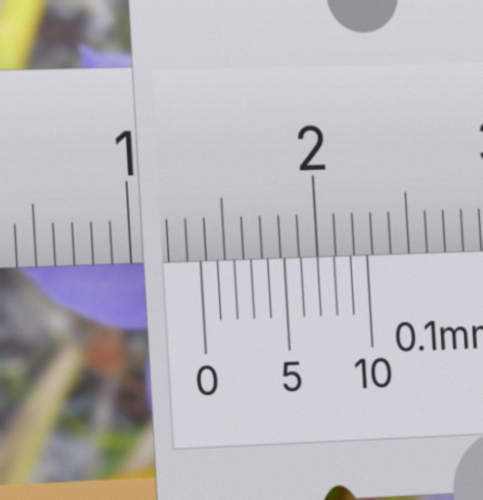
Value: 13.7
